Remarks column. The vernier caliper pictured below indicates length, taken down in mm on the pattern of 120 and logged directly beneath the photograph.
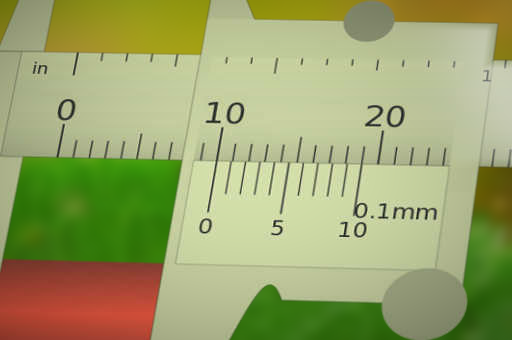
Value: 10.0
